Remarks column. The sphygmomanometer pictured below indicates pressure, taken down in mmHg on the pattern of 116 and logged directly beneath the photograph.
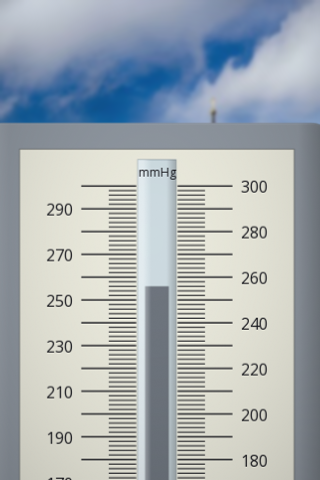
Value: 256
